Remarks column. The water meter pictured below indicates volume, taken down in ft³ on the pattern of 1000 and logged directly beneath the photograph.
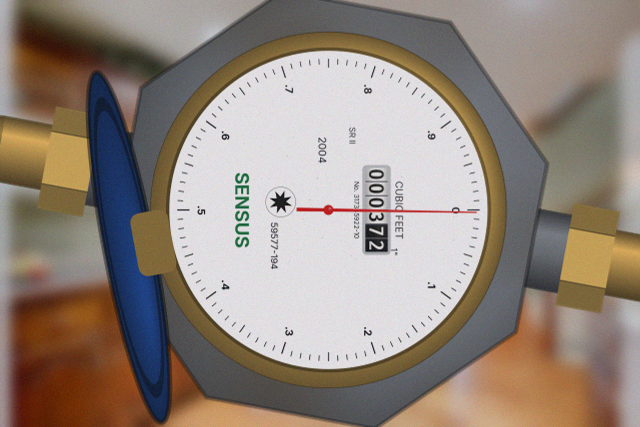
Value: 372.00
